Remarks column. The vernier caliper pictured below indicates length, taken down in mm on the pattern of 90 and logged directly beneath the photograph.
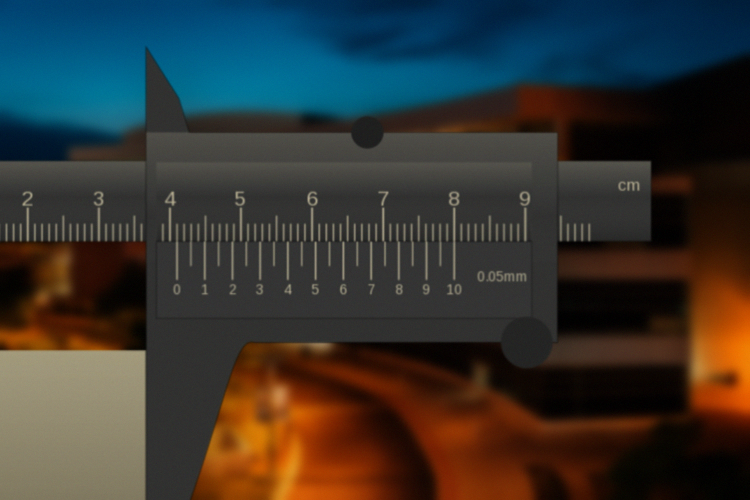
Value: 41.0
